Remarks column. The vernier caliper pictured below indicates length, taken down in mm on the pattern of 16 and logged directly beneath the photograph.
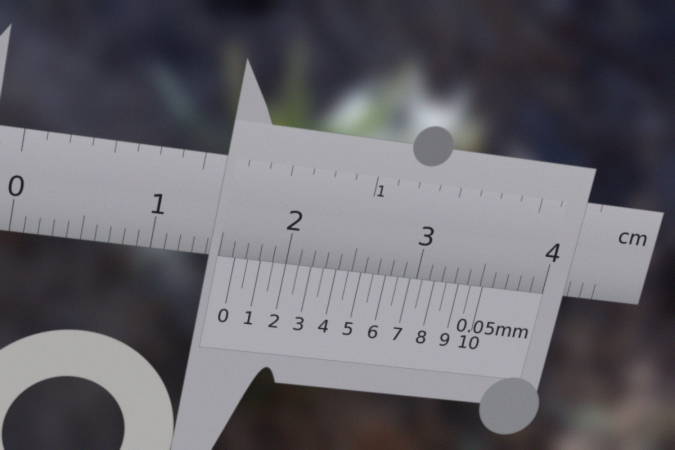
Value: 16.2
